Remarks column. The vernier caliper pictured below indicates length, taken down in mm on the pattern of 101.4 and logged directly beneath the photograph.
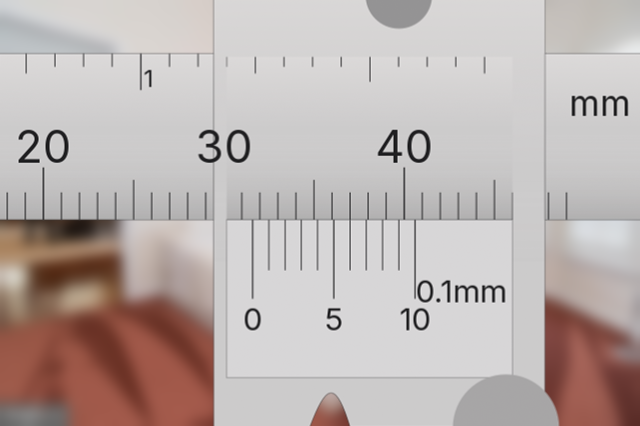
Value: 31.6
